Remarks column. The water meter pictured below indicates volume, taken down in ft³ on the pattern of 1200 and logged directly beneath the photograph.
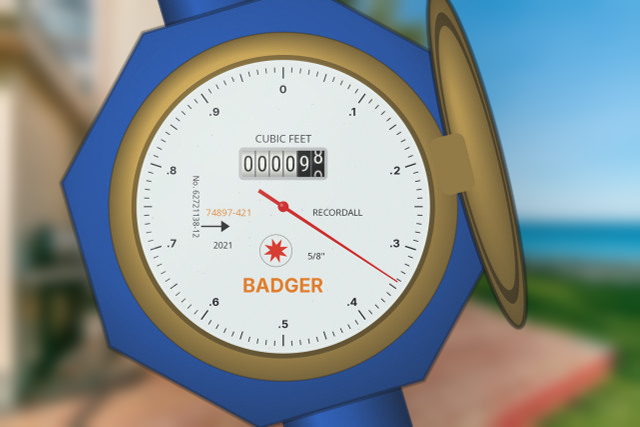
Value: 98.34
